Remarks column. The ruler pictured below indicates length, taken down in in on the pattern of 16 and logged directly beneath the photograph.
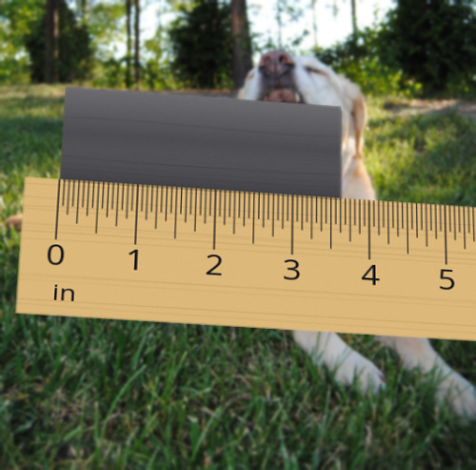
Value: 3.625
